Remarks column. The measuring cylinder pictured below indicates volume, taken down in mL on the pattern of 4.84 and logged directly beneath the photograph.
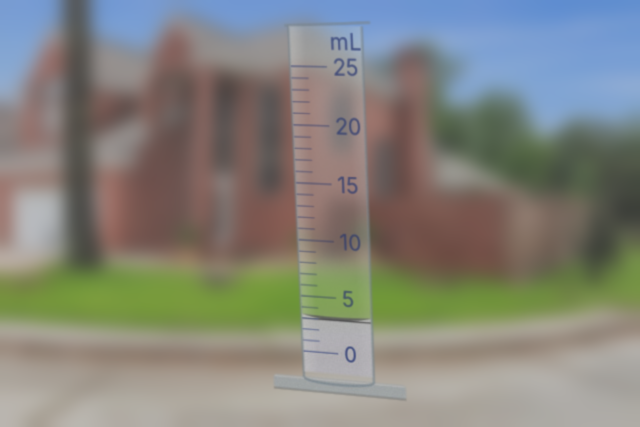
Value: 3
